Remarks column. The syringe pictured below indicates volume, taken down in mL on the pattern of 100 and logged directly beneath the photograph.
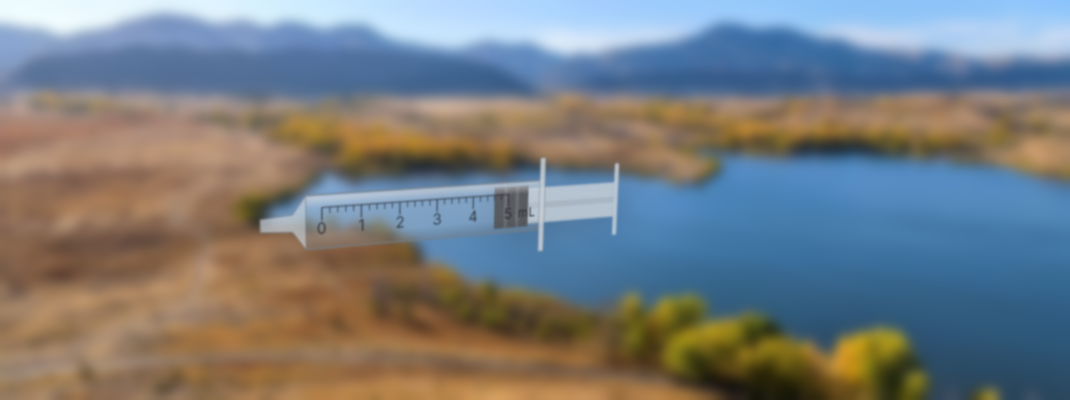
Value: 4.6
